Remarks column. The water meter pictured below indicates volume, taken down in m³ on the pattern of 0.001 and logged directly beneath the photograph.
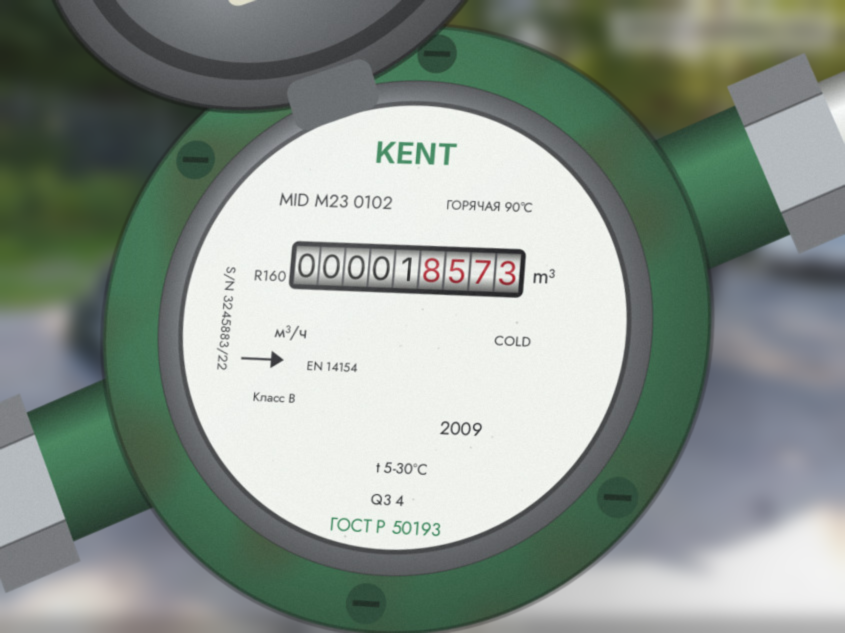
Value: 1.8573
